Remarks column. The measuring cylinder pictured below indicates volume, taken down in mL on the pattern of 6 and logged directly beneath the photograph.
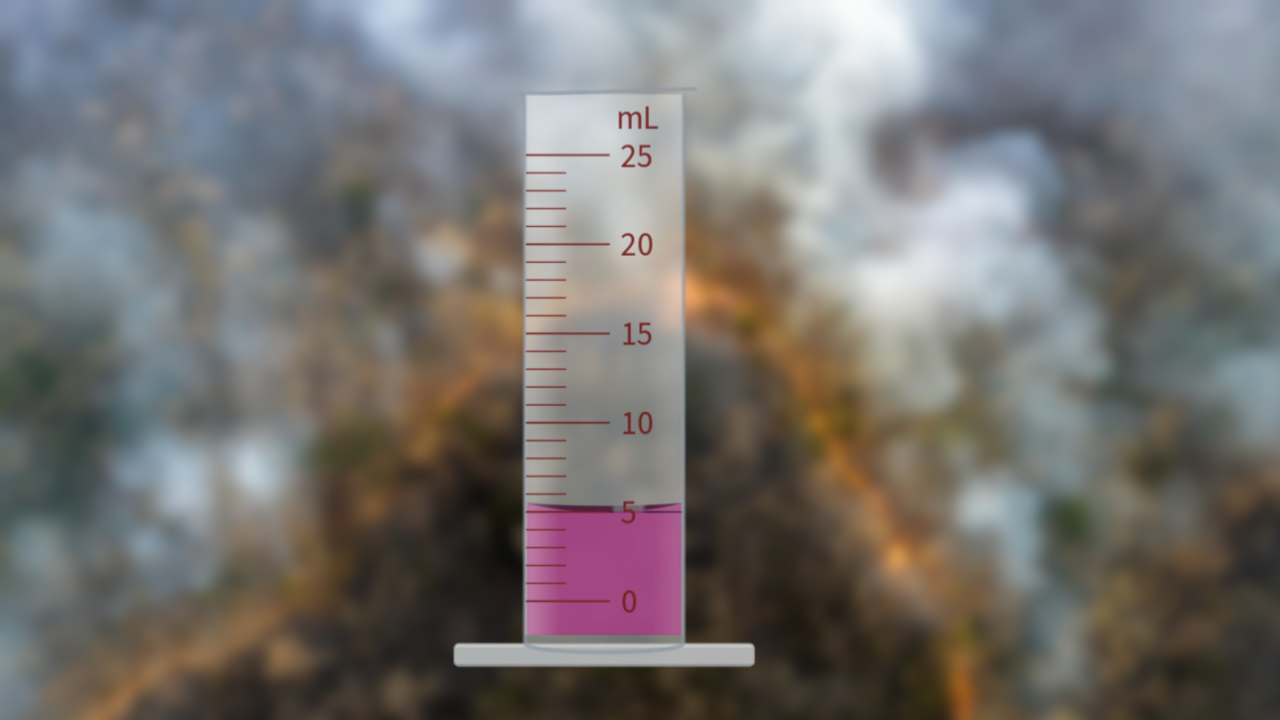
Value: 5
